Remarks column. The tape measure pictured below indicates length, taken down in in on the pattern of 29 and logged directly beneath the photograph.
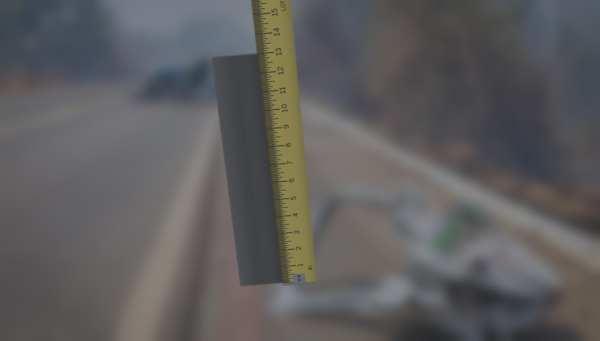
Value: 13
